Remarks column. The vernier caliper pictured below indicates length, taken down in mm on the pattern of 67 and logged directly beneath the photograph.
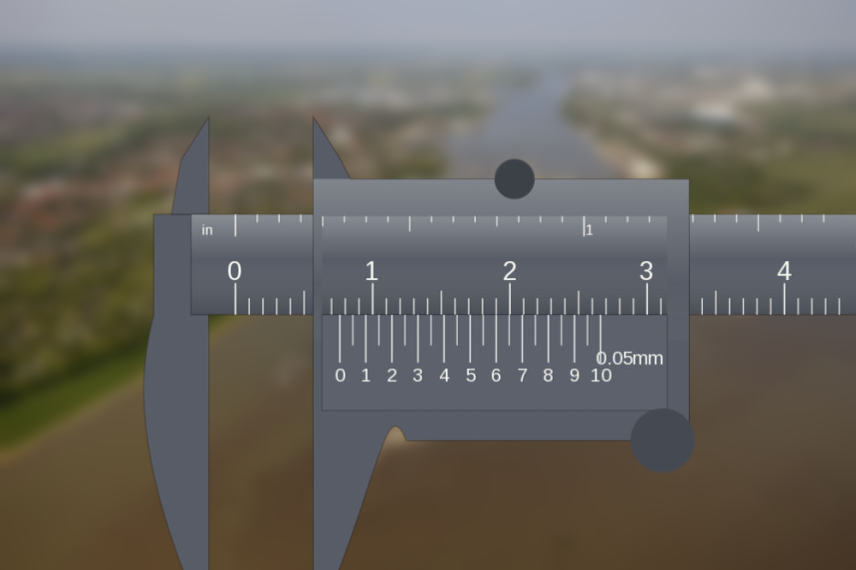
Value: 7.6
